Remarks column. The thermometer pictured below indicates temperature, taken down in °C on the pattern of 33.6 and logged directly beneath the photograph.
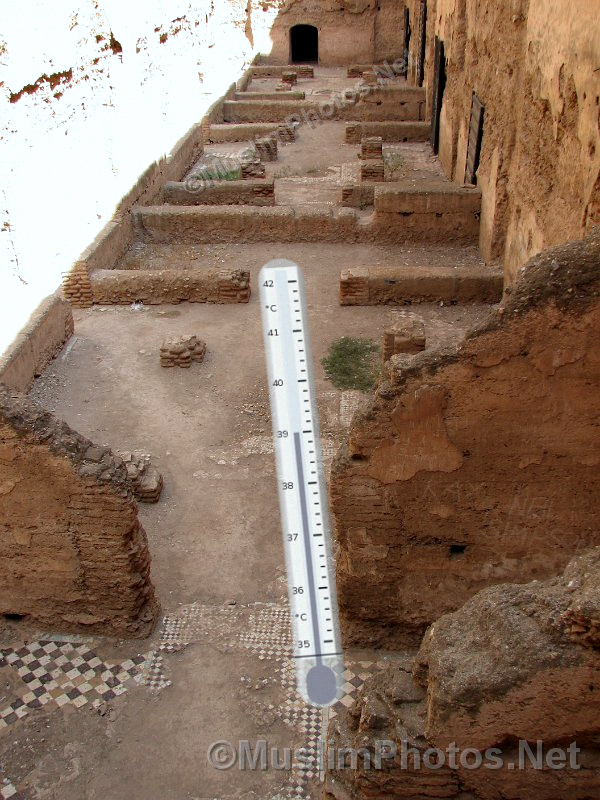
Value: 39
